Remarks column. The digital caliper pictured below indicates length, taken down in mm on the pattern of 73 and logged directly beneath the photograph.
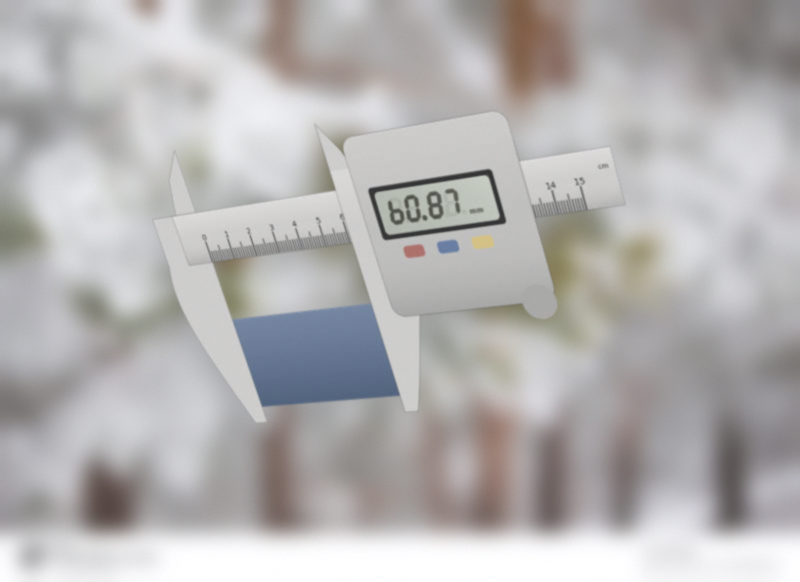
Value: 60.87
